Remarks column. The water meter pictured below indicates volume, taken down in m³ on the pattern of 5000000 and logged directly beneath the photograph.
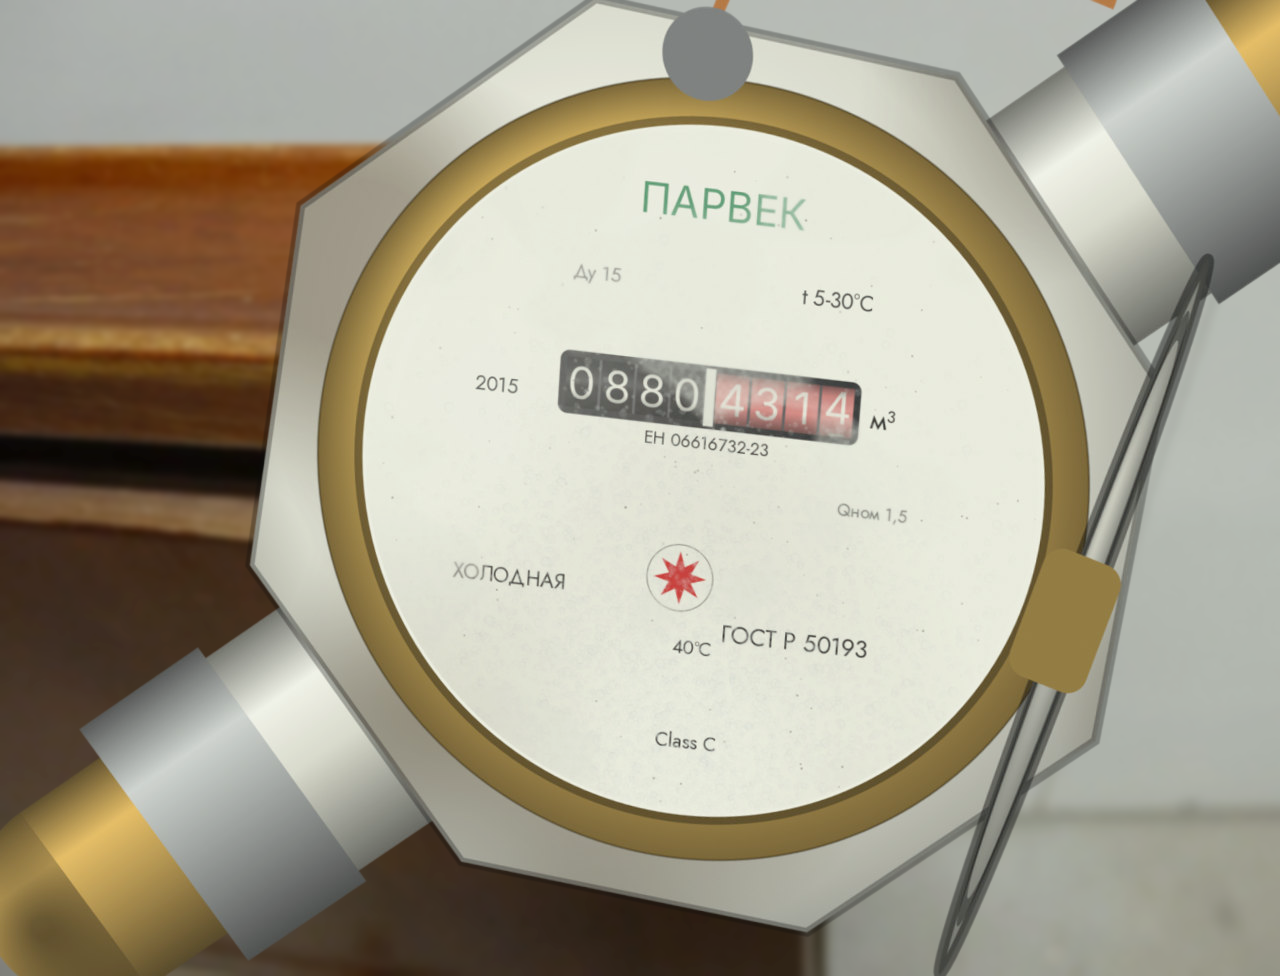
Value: 880.4314
